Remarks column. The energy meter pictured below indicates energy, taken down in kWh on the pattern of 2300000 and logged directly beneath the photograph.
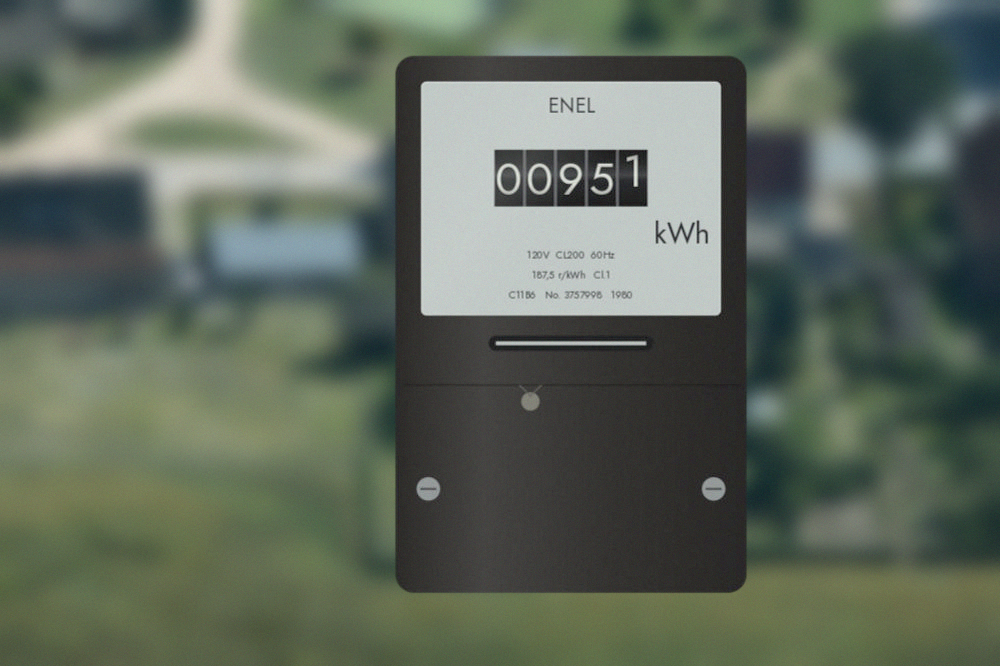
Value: 951
